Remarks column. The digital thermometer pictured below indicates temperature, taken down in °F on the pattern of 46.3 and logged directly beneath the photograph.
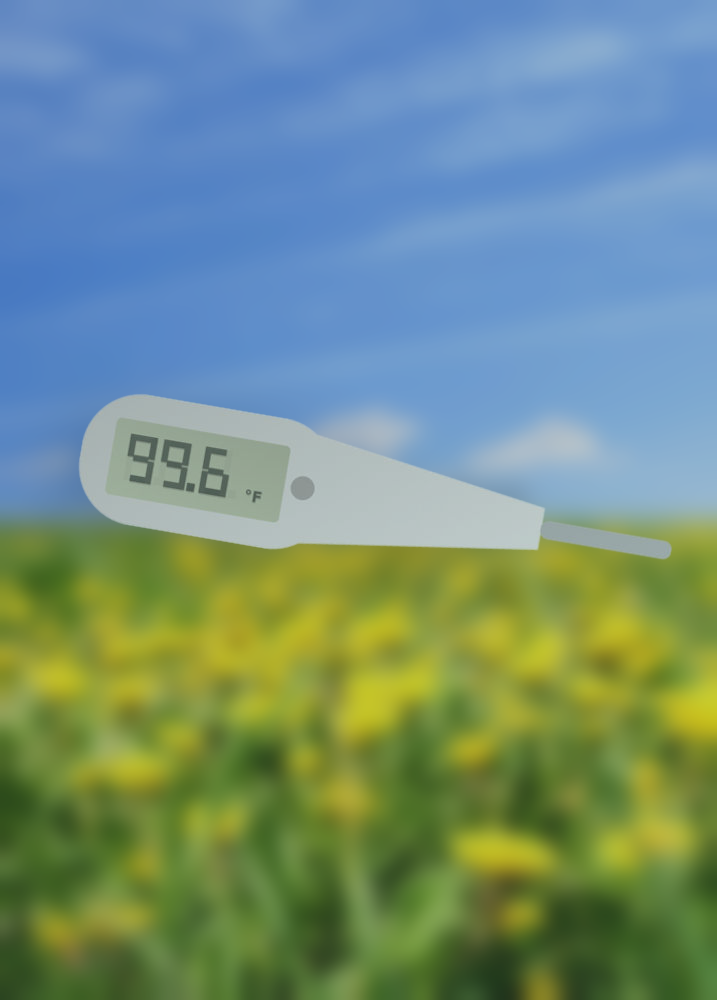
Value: 99.6
